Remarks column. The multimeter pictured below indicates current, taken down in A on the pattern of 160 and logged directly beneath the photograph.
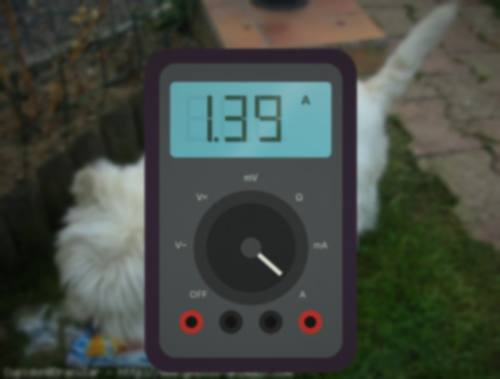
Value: 1.39
